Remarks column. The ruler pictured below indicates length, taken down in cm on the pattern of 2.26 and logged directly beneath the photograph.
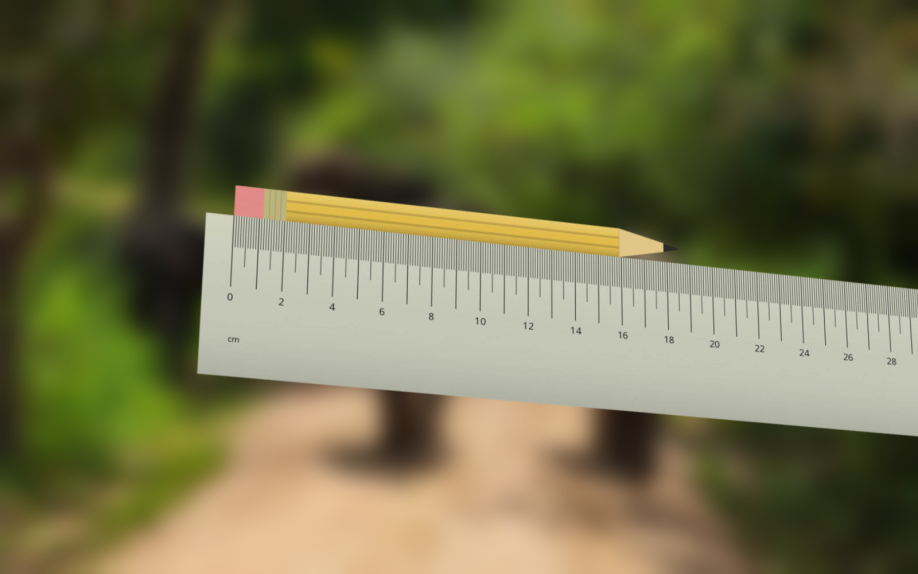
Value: 18.5
